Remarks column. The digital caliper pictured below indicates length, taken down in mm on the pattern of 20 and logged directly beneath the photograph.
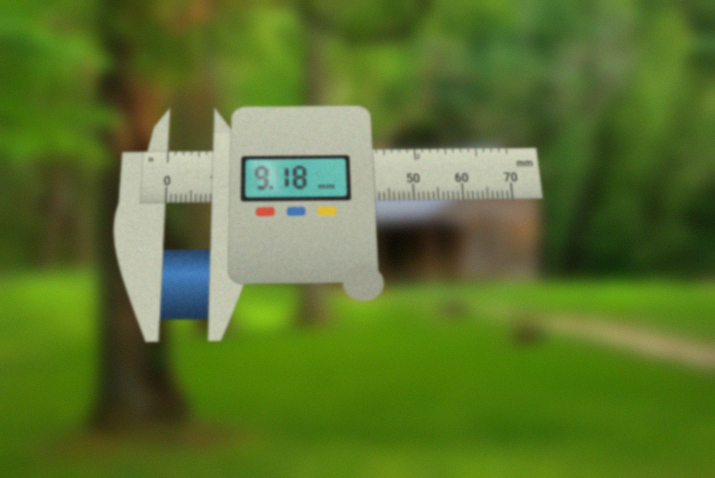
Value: 9.18
